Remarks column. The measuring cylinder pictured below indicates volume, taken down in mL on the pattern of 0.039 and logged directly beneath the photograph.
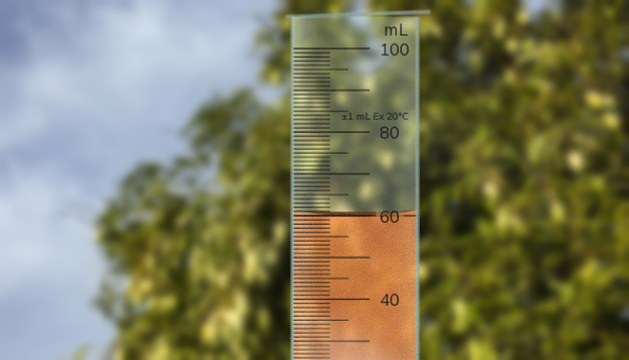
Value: 60
